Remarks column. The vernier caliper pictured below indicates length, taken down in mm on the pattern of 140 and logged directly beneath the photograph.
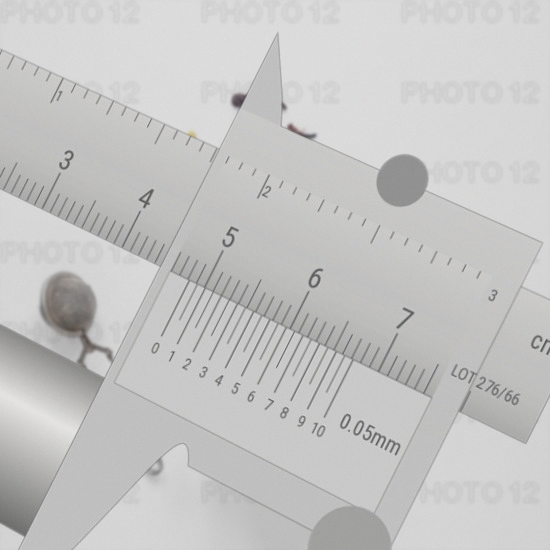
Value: 48.2
